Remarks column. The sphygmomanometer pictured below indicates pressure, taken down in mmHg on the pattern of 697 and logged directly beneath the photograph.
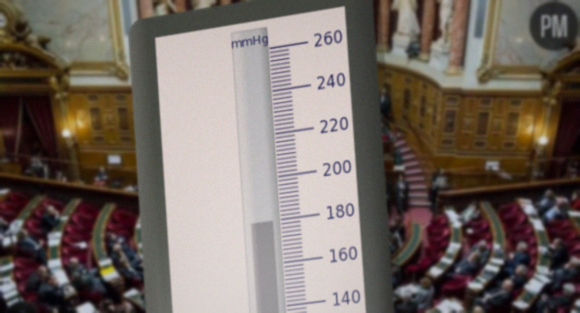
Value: 180
